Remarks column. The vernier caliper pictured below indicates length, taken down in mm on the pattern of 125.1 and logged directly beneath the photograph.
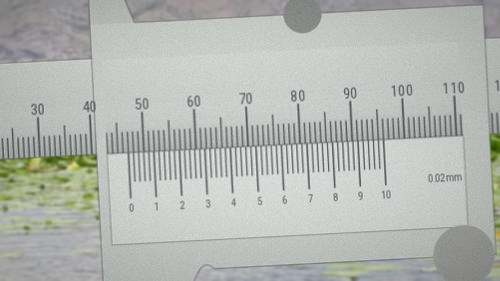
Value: 47.0
